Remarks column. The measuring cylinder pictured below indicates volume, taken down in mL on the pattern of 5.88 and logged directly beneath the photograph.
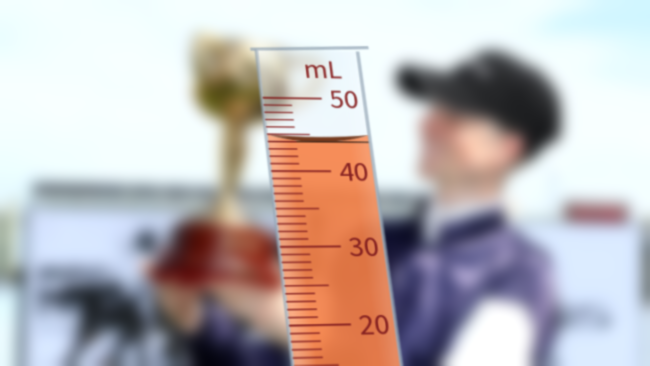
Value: 44
